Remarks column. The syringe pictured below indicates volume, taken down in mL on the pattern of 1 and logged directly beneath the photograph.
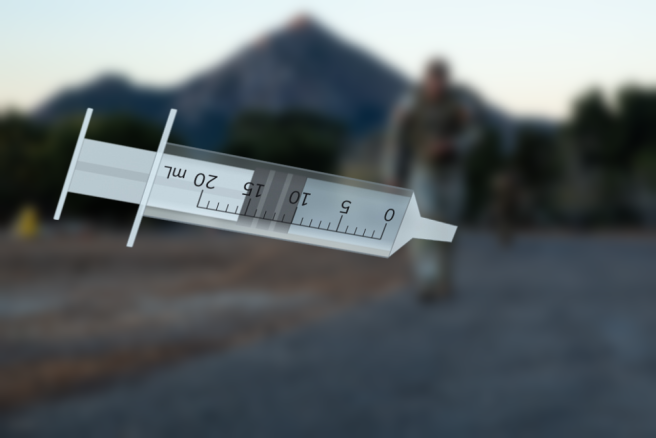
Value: 10
